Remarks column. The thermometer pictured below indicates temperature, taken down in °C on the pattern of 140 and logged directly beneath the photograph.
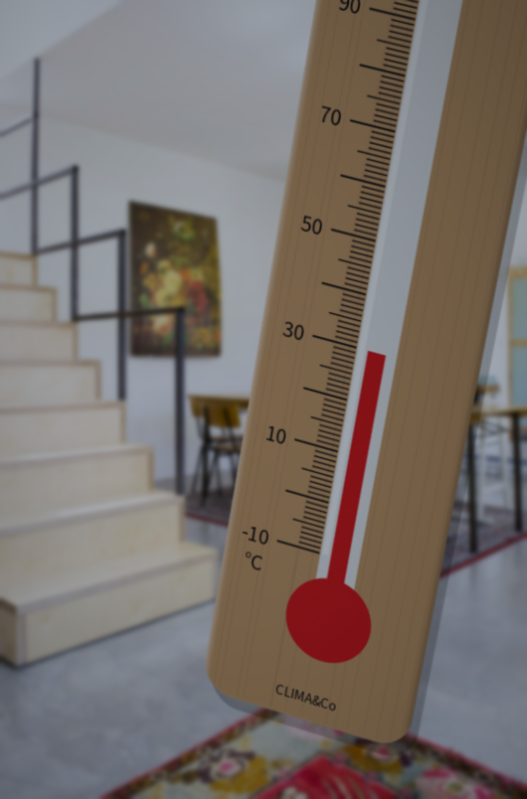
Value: 30
